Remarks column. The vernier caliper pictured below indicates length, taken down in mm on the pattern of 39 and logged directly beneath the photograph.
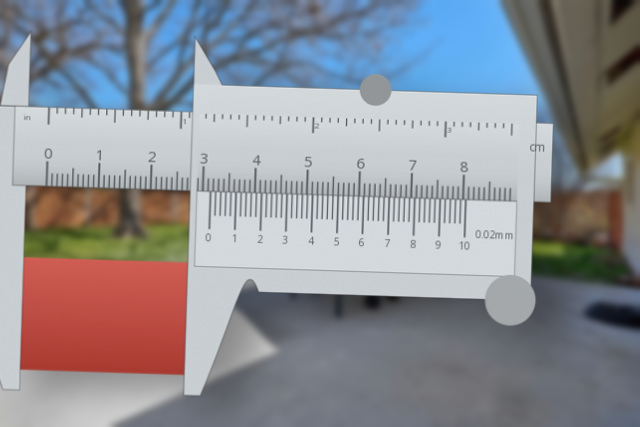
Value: 31.5
